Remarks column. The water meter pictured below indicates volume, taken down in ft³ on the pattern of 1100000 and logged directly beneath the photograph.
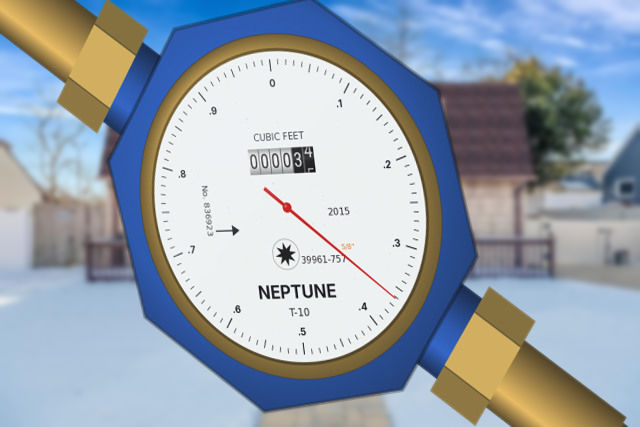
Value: 34.36
